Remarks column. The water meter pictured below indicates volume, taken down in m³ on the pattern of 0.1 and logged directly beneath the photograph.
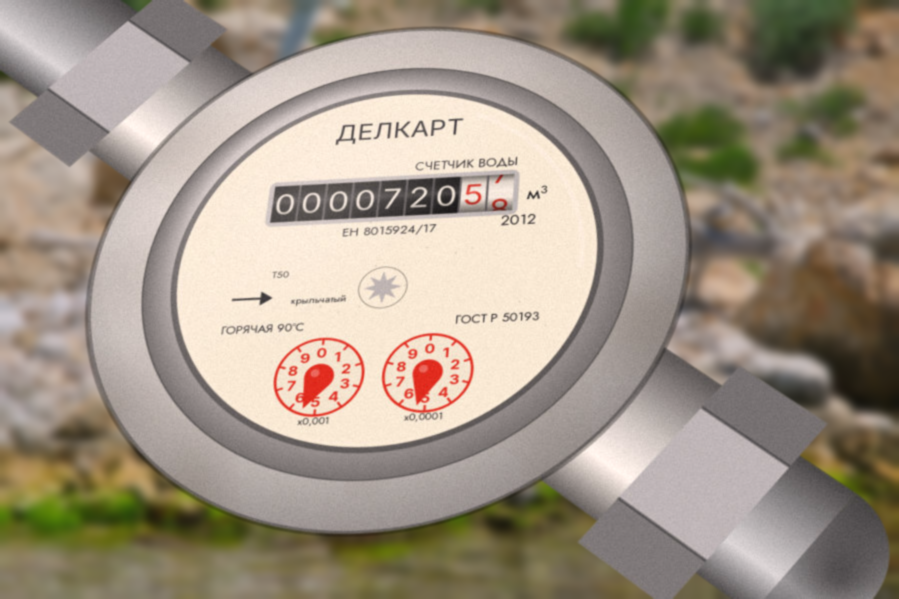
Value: 720.5755
